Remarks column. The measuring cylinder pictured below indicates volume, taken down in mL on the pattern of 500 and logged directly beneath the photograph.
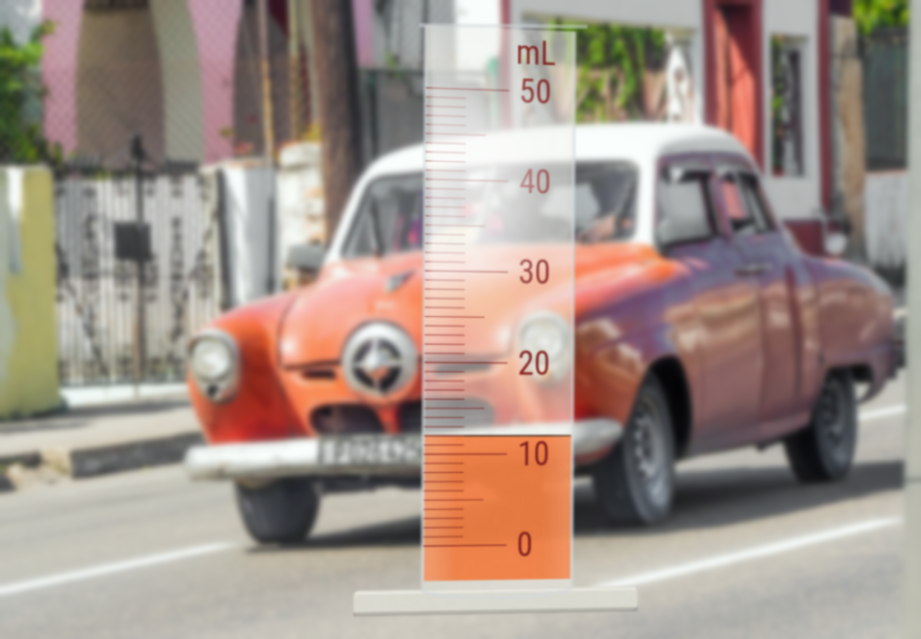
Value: 12
